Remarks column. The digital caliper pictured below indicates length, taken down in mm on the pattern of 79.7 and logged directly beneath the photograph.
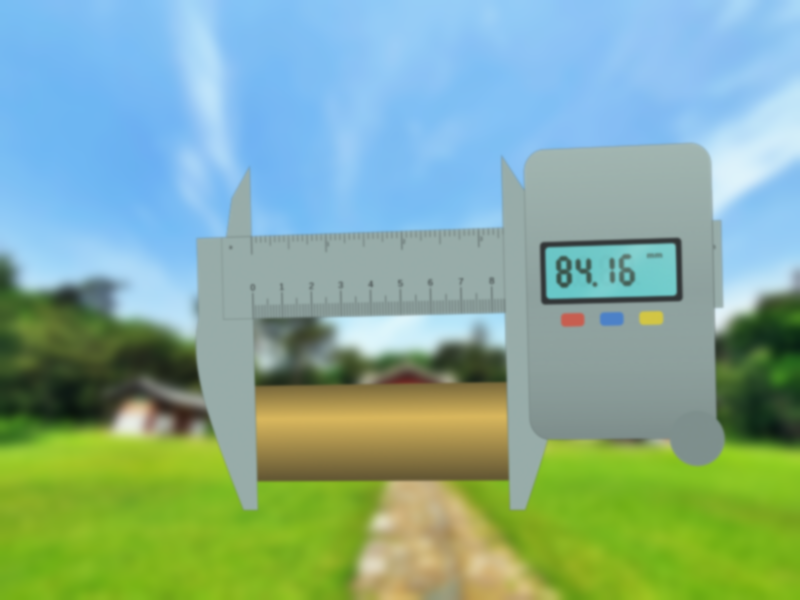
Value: 84.16
